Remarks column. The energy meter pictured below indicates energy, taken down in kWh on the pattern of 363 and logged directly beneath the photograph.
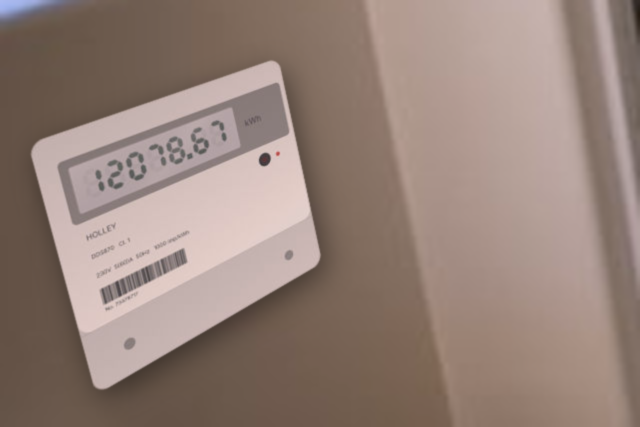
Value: 12078.67
